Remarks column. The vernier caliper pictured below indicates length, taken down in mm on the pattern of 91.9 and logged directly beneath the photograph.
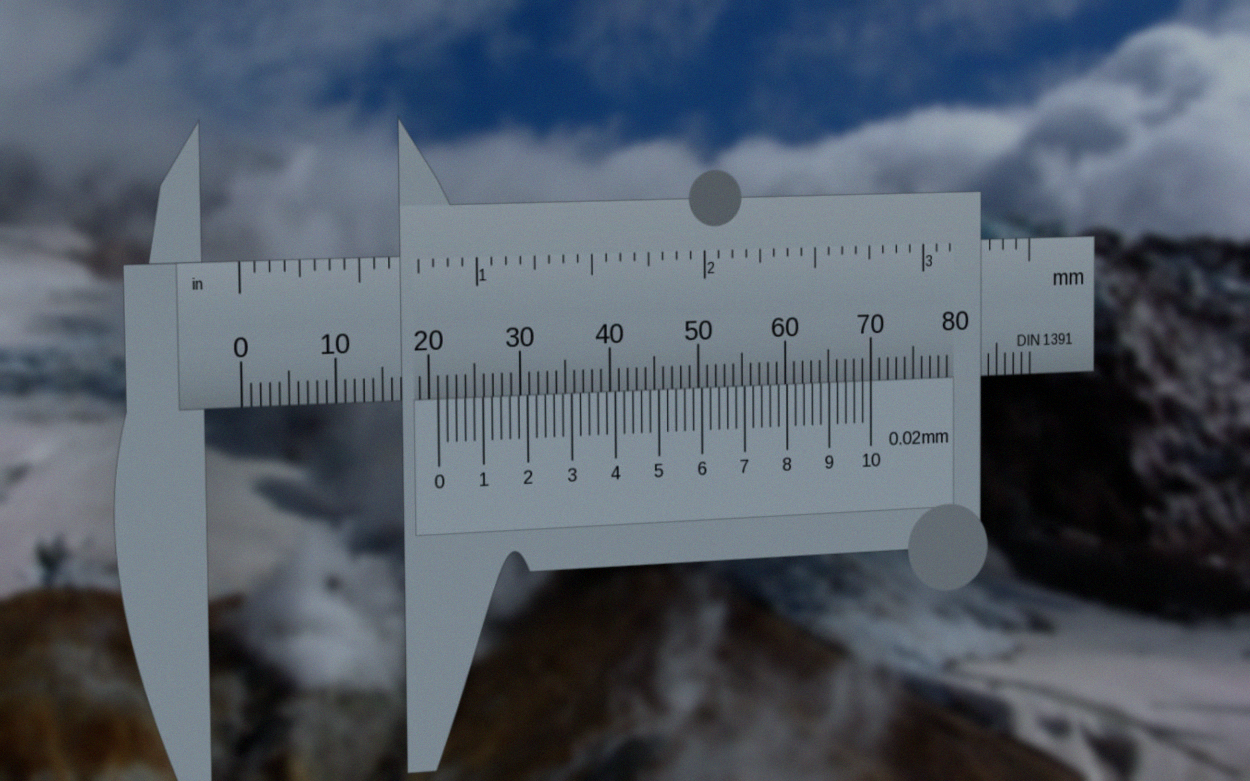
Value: 21.0
